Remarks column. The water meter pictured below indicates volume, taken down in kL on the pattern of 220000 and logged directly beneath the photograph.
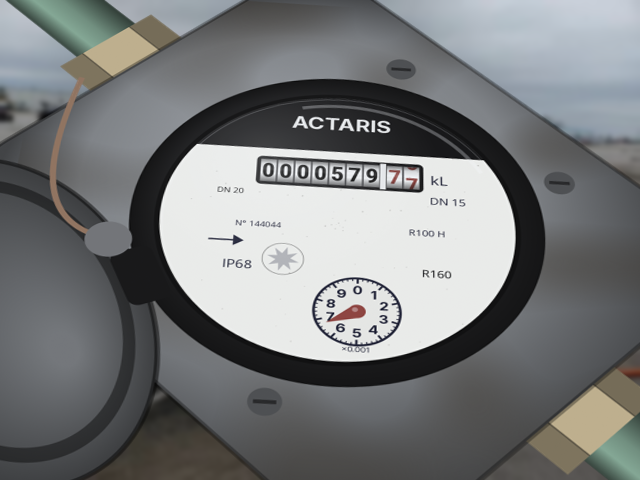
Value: 579.766
